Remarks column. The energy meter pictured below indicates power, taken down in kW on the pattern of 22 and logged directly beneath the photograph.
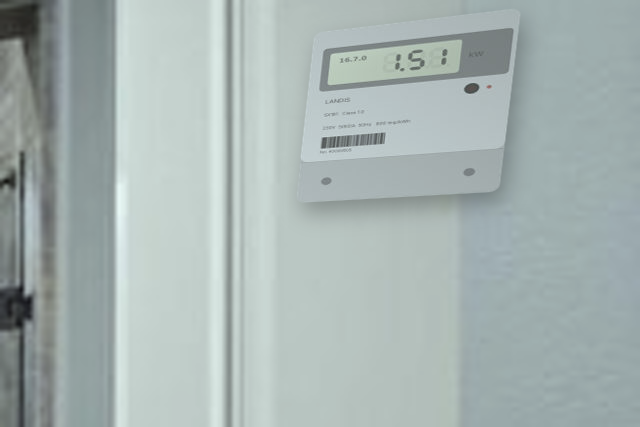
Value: 1.51
